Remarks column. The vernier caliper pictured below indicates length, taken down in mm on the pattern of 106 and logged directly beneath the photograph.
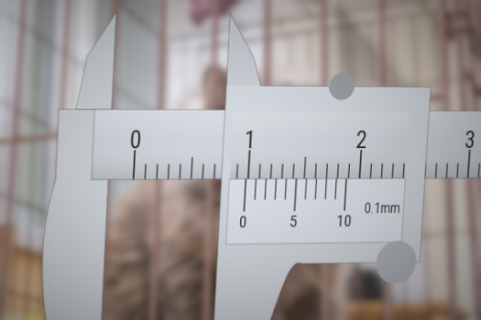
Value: 9.8
